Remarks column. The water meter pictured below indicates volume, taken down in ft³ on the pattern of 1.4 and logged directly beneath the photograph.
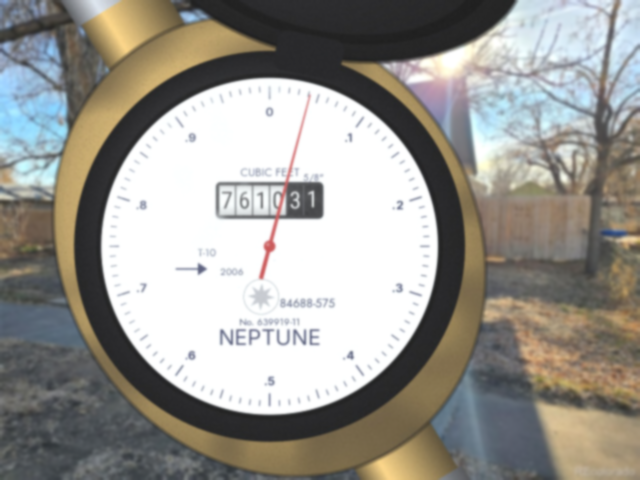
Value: 761031.04
